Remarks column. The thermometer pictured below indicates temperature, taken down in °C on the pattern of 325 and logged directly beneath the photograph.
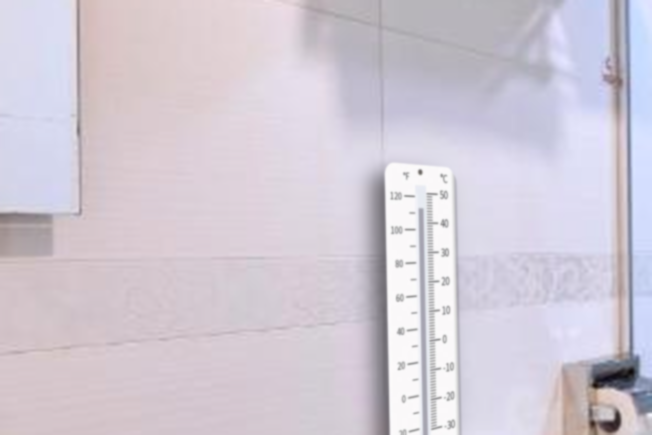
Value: 45
